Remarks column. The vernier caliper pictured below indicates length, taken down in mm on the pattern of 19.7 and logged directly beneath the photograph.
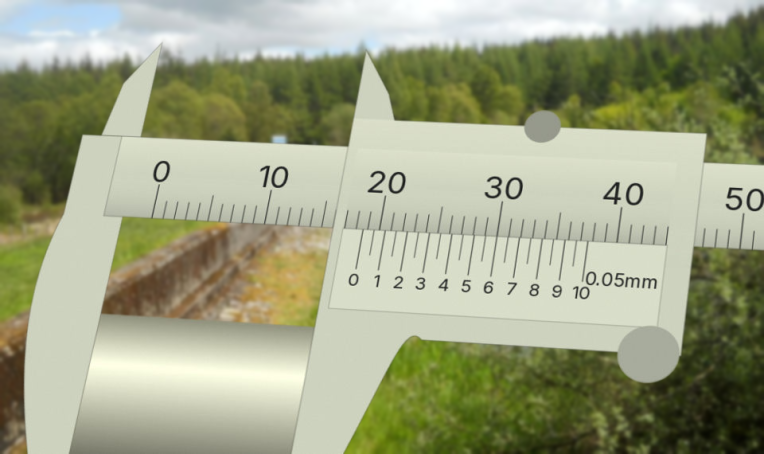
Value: 18.6
